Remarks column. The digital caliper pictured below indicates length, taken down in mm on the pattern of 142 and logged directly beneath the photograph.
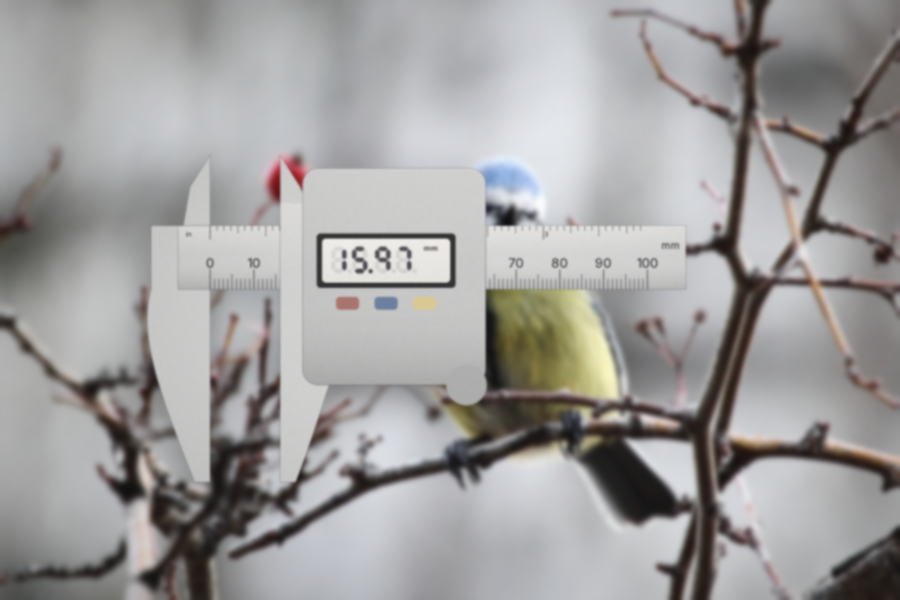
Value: 15.97
